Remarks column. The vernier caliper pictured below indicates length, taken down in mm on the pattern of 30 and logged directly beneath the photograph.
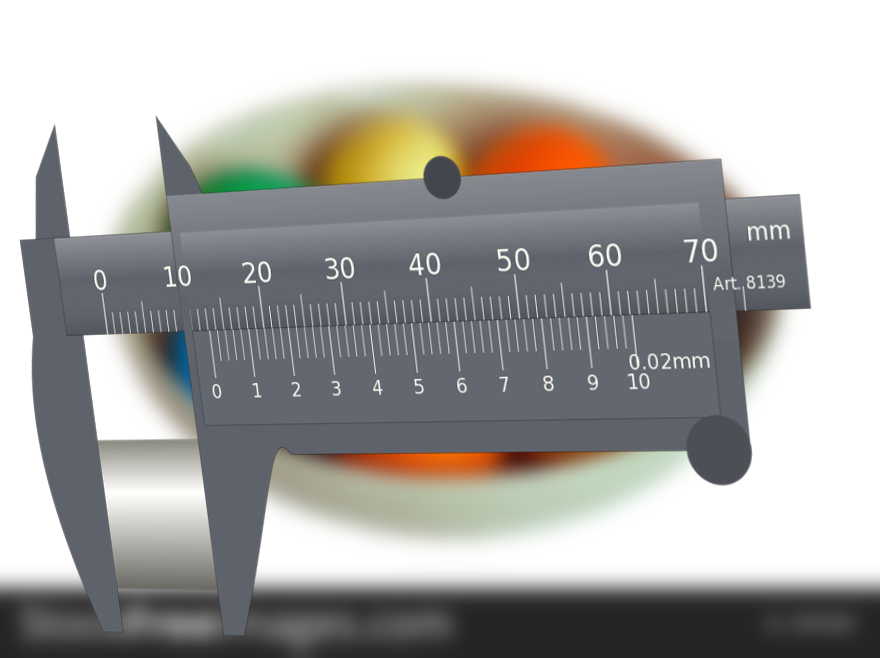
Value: 13.2
